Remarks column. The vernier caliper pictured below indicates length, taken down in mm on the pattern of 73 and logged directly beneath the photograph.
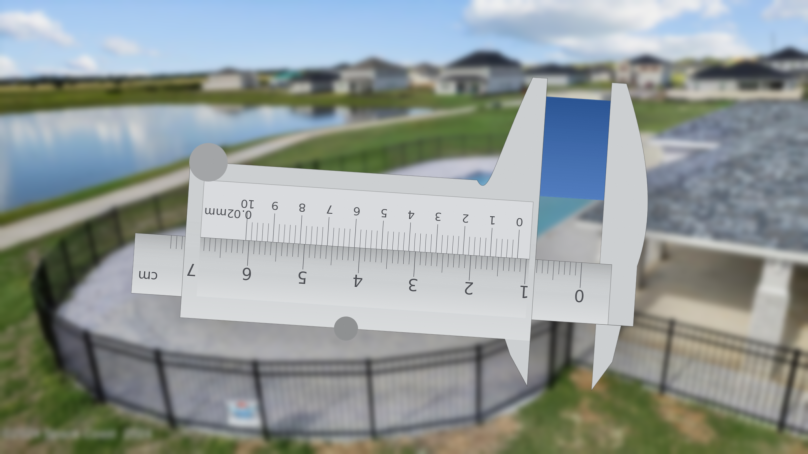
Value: 11.6
